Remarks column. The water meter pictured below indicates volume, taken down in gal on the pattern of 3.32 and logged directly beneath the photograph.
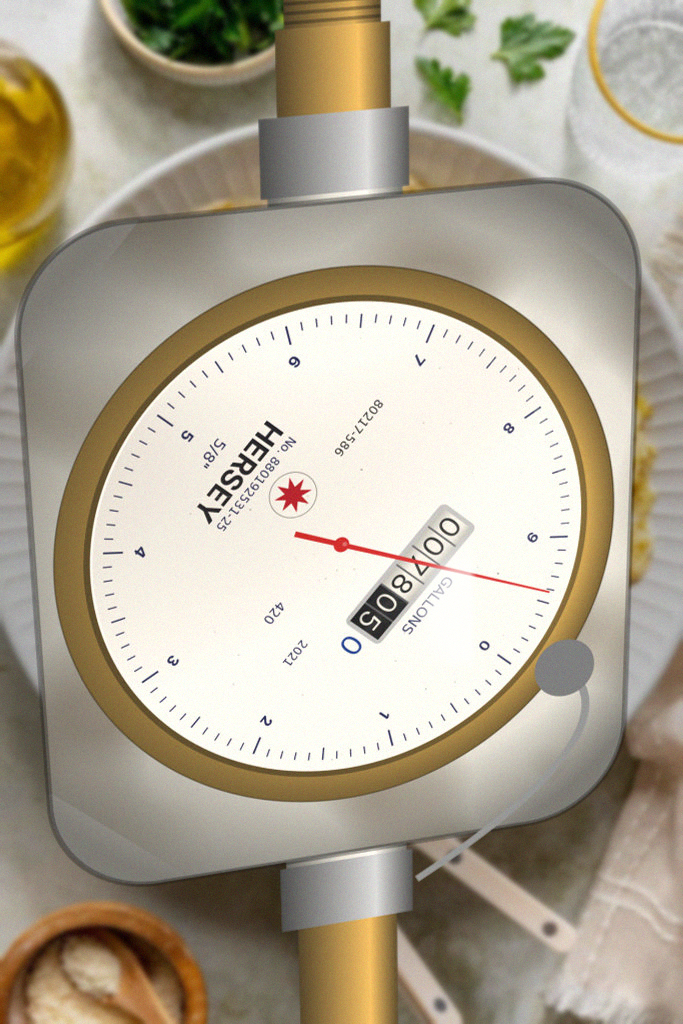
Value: 78049.4
